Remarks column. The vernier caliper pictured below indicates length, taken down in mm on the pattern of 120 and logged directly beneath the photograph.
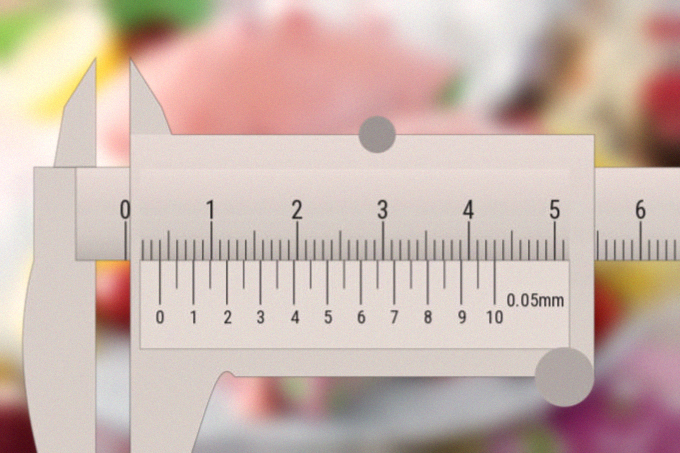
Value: 4.0
